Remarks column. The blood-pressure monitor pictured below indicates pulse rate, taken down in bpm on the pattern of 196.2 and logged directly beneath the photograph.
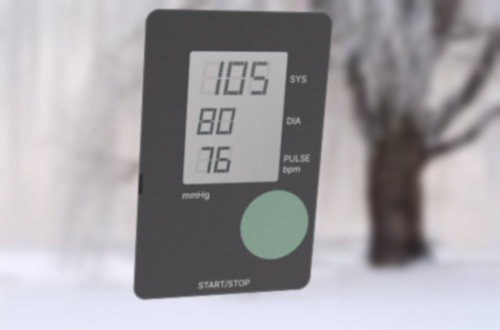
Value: 76
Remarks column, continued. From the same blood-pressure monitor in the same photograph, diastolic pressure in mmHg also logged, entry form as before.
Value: 80
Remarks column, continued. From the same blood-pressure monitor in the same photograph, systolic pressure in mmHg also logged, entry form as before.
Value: 105
